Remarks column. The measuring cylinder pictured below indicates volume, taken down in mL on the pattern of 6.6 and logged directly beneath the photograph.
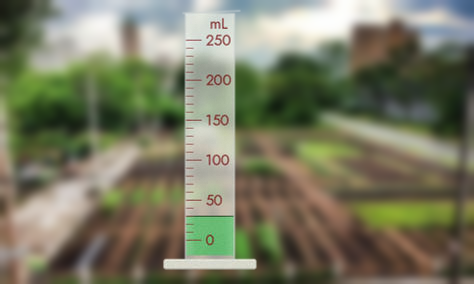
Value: 30
